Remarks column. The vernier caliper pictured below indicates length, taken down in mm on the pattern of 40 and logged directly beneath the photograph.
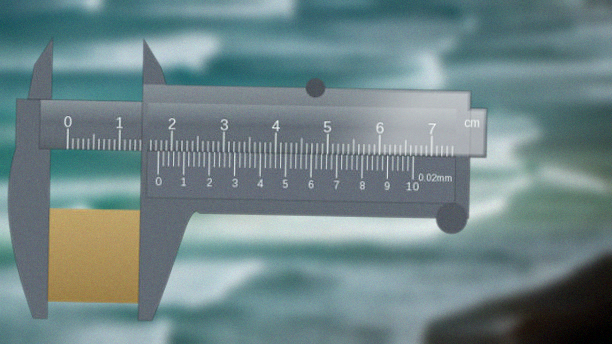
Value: 17.5
